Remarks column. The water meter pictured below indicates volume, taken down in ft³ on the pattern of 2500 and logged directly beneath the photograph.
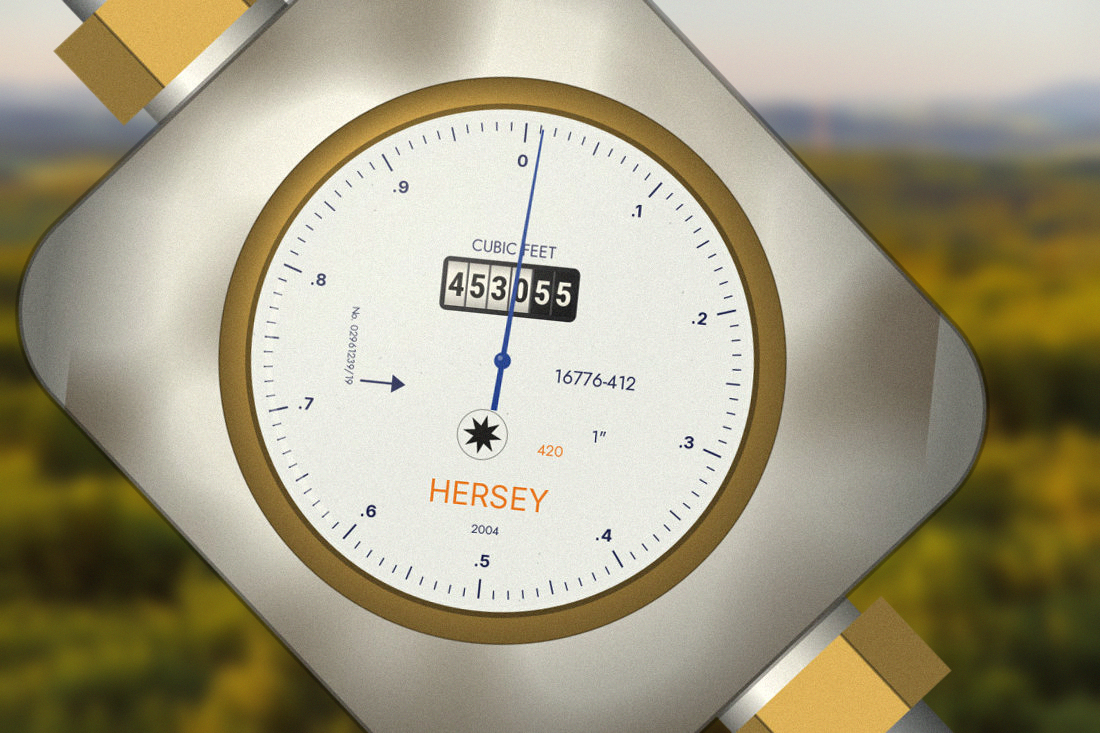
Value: 453055.01
